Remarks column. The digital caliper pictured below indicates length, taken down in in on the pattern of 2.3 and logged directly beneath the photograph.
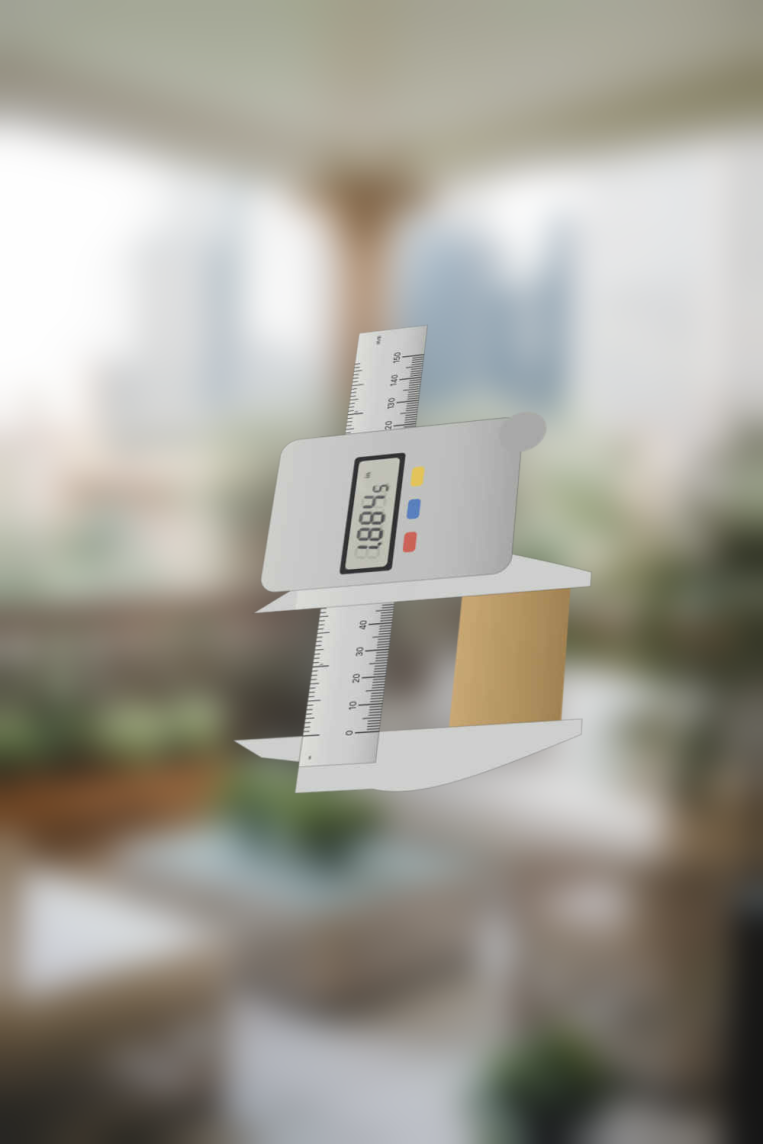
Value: 1.8845
